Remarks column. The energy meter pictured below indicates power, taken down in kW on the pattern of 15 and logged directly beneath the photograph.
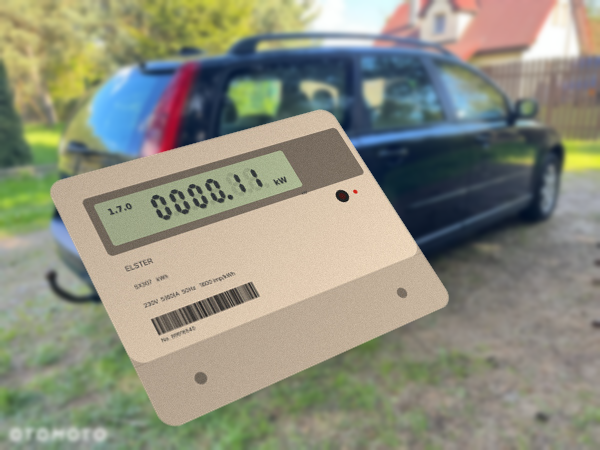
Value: 0.11
